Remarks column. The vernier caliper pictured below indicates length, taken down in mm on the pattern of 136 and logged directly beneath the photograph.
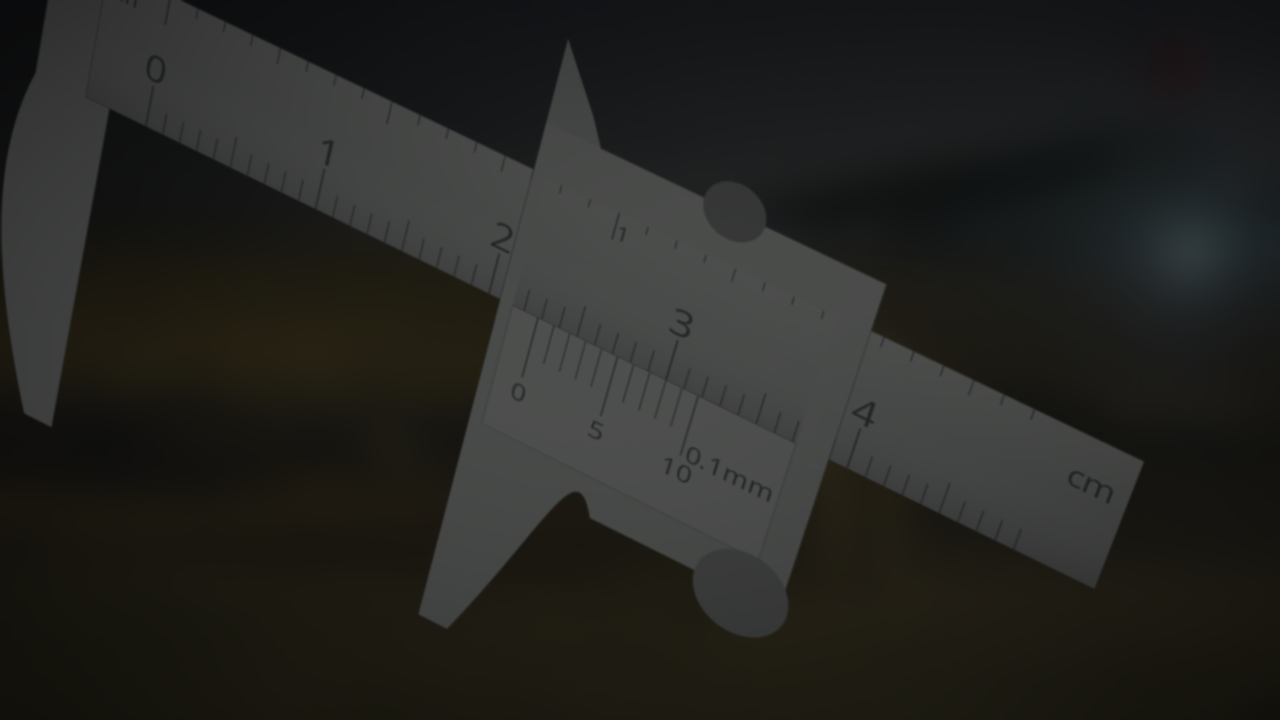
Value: 22.8
